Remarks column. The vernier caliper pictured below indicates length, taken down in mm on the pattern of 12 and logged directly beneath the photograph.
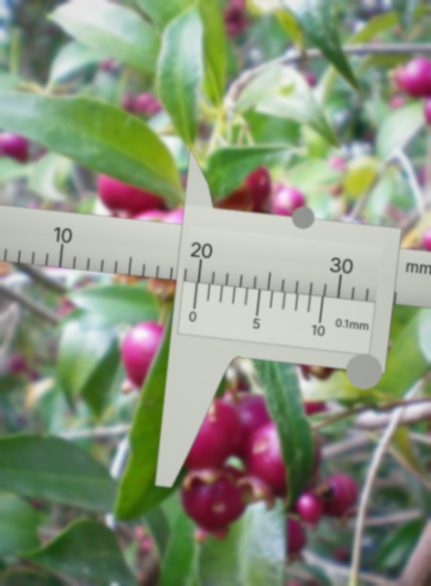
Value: 19.9
